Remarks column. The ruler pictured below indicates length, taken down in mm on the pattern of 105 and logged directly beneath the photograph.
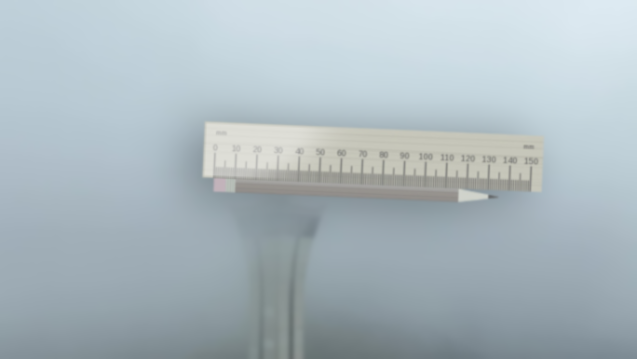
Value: 135
